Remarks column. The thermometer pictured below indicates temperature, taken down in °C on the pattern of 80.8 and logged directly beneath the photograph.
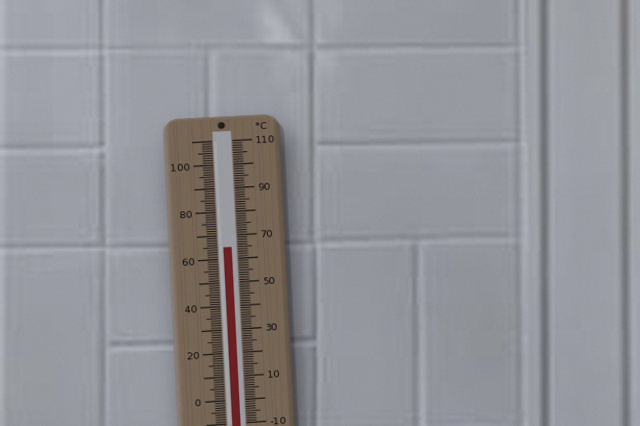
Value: 65
